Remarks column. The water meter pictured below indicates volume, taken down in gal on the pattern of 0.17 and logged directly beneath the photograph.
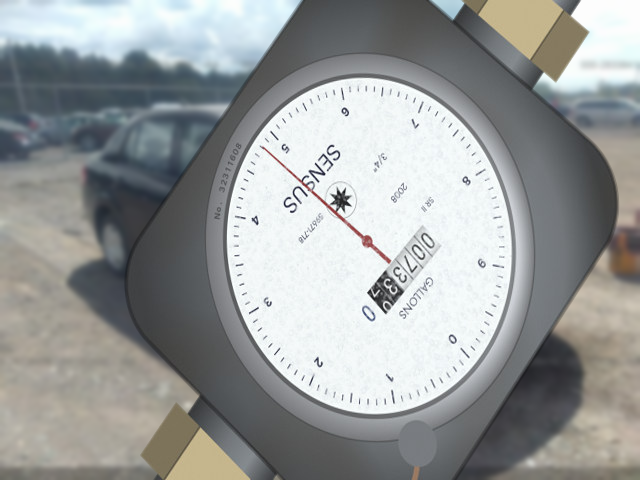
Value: 73364.8
